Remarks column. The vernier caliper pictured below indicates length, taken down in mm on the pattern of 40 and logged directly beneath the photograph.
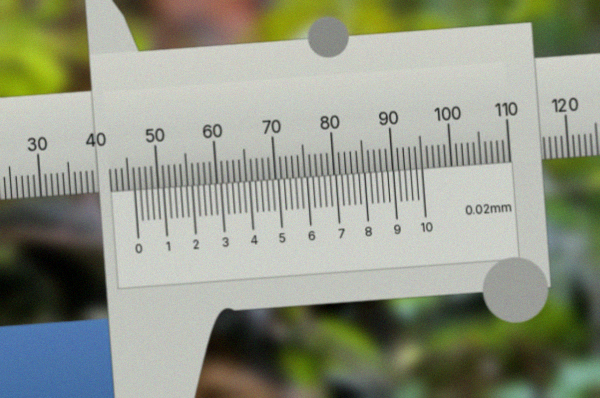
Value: 46.0
